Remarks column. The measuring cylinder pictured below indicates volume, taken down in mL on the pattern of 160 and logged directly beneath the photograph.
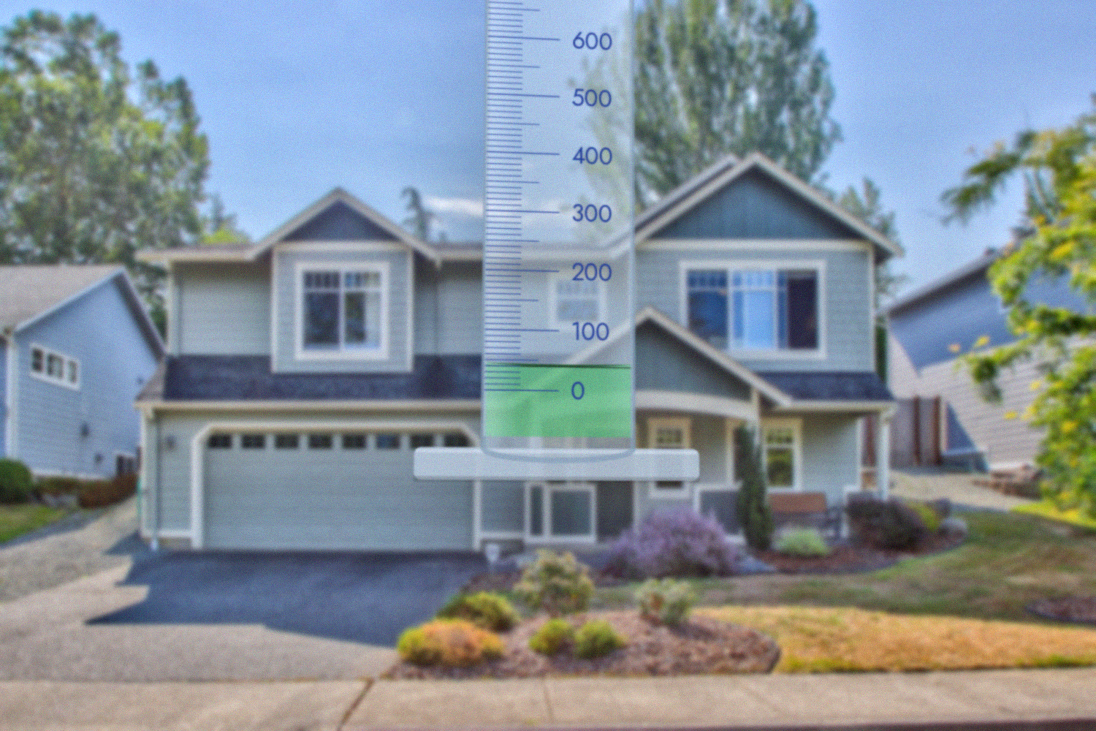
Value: 40
